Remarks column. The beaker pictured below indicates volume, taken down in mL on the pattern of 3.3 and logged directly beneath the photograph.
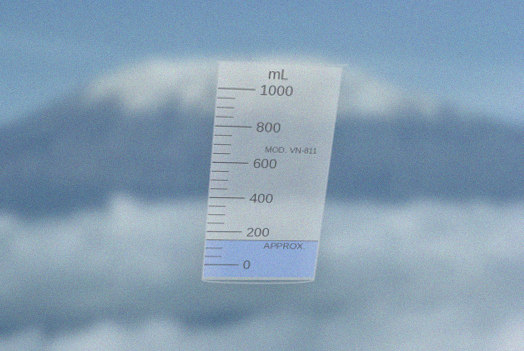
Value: 150
